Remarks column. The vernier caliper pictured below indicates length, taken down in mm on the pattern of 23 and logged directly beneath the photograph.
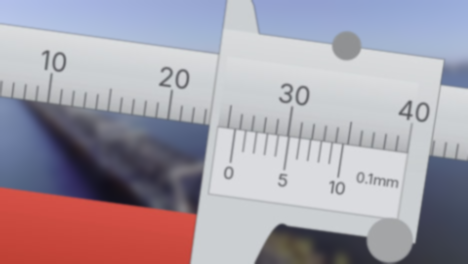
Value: 25.6
